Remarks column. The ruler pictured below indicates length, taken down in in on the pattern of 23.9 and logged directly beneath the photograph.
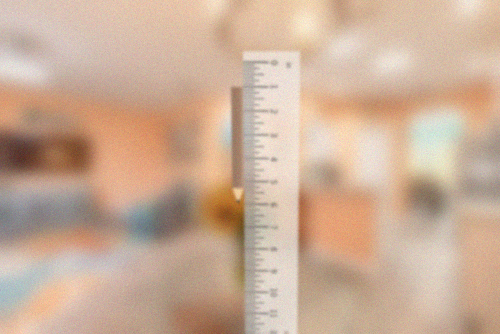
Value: 5
